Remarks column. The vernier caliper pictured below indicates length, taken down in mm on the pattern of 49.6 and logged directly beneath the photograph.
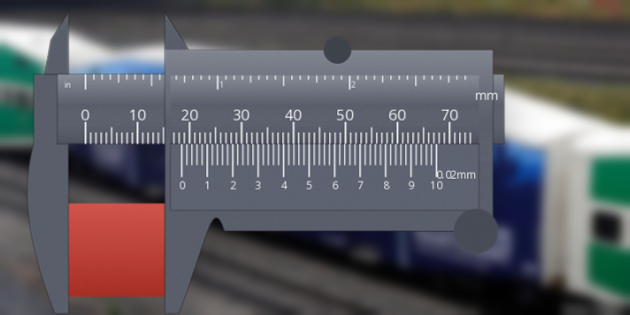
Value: 18.5
